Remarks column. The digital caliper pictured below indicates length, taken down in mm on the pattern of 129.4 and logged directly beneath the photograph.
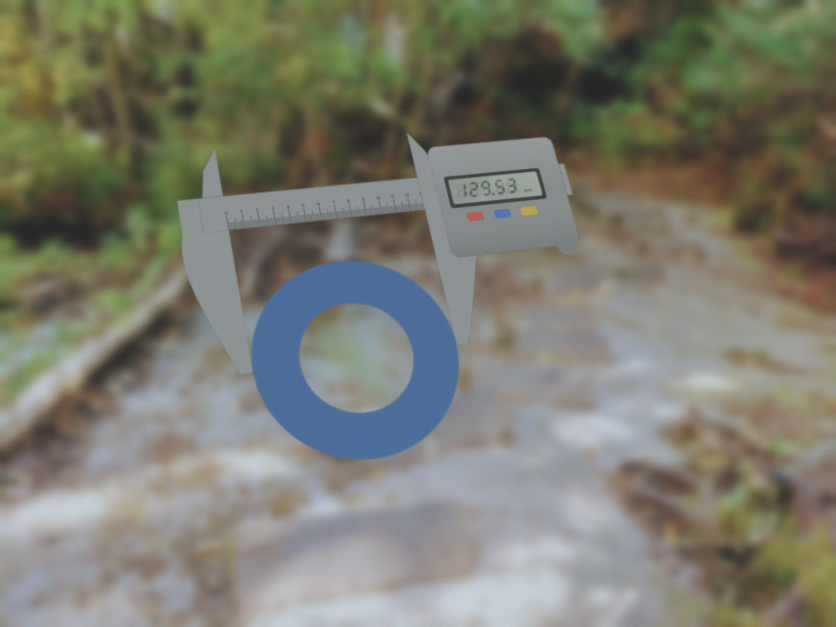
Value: 129.53
